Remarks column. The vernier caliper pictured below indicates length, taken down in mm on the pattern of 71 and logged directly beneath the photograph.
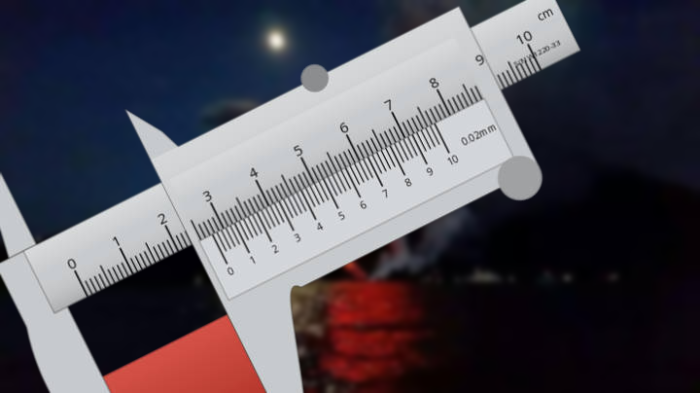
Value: 27.5
